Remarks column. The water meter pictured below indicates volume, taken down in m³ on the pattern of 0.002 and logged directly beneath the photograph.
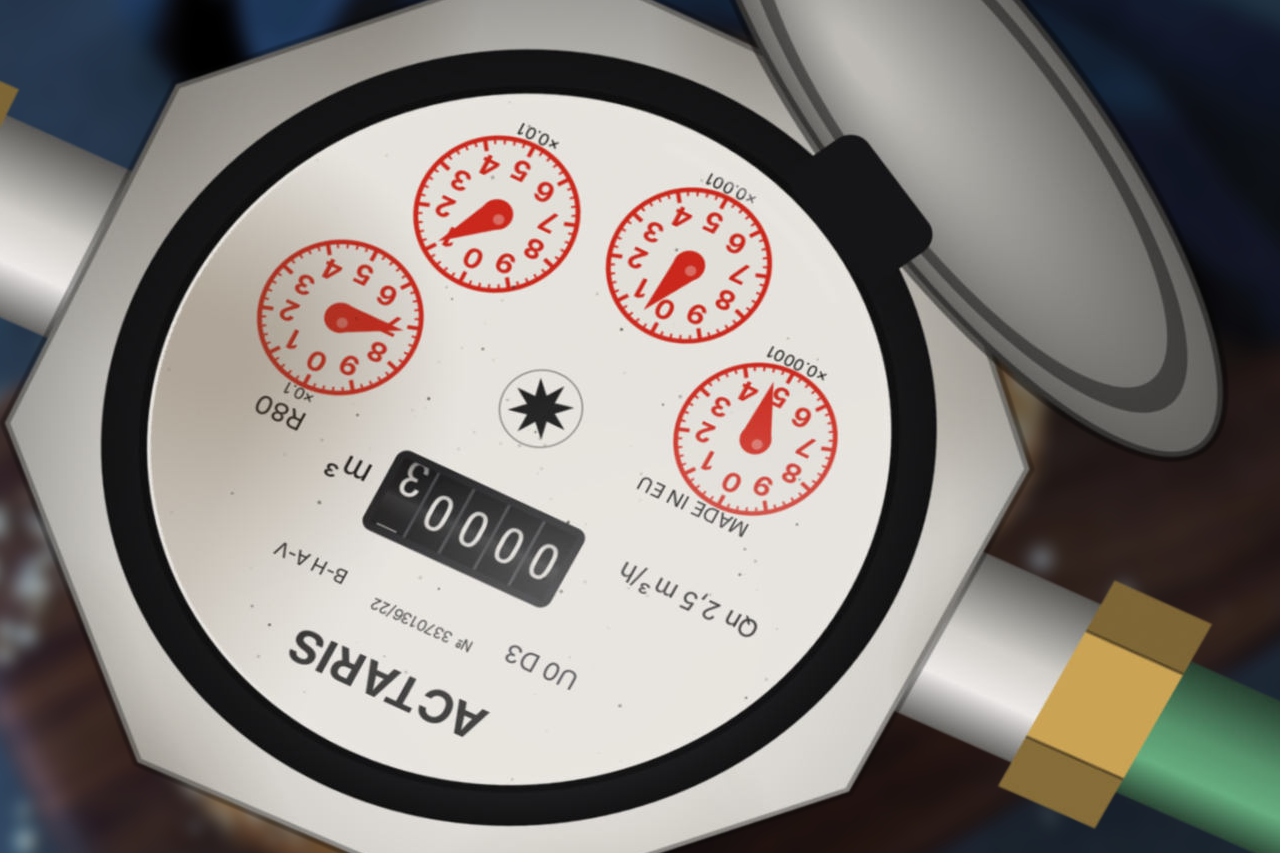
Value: 2.7104
